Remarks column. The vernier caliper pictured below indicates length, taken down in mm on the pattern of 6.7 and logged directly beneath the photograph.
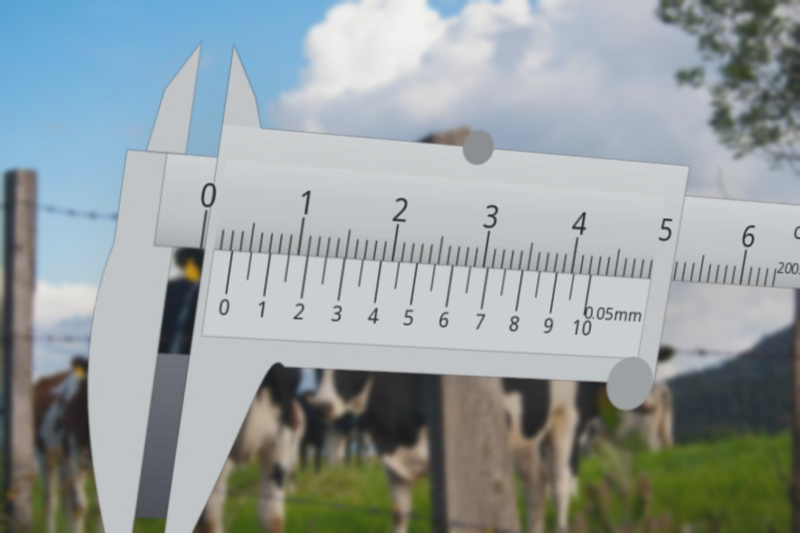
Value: 3.2
